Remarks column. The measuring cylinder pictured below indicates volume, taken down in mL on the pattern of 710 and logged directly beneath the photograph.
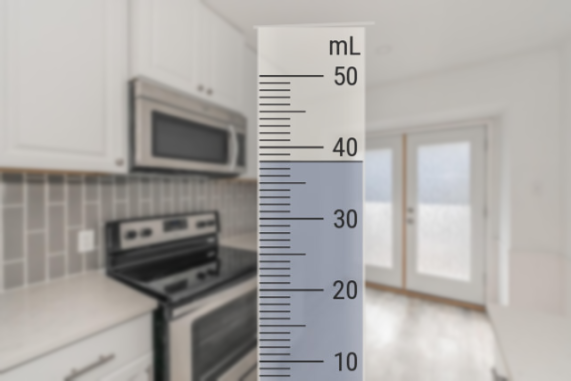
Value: 38
